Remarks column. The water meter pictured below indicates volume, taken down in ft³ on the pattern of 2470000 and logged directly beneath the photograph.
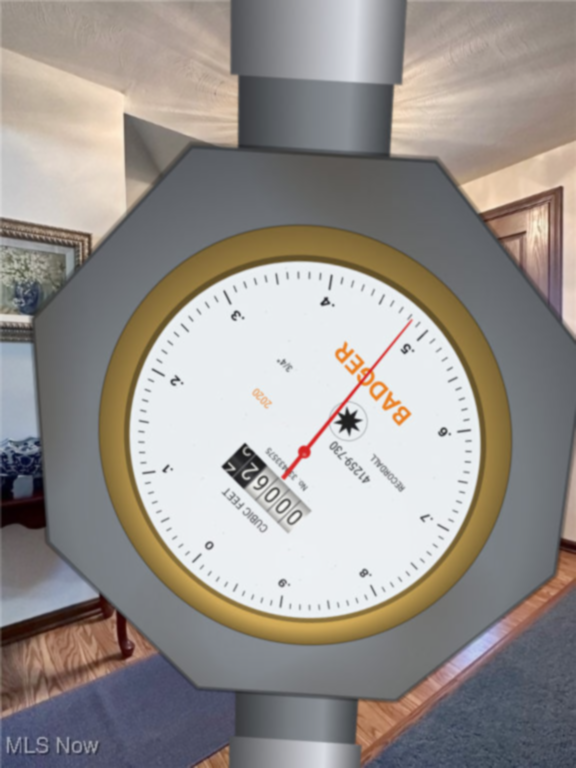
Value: 622.48
